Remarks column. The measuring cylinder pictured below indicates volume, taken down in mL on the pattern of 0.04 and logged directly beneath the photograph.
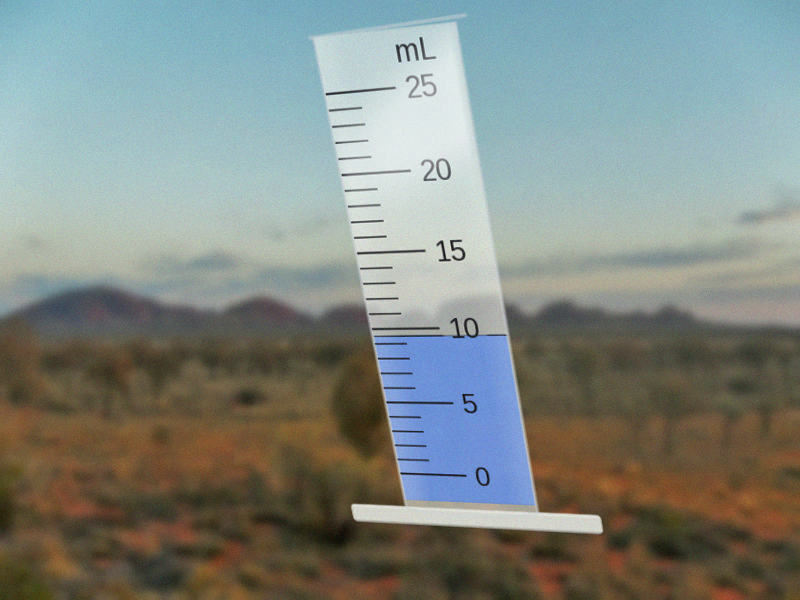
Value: 9.5
